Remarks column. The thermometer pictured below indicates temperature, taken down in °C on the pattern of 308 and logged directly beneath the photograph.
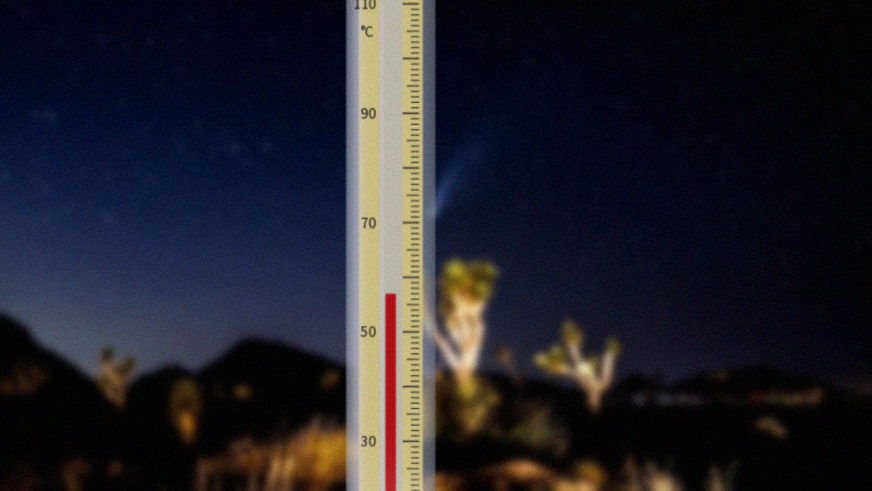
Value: 57
